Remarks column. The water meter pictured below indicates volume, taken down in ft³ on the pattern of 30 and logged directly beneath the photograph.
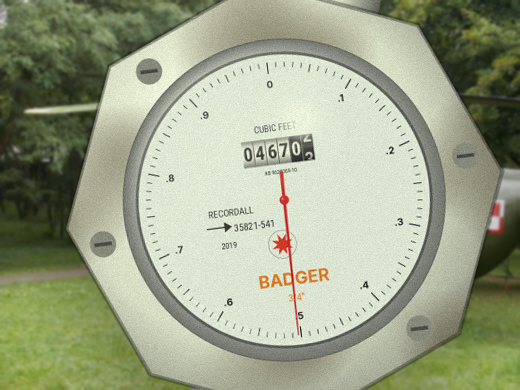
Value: 46702.50
